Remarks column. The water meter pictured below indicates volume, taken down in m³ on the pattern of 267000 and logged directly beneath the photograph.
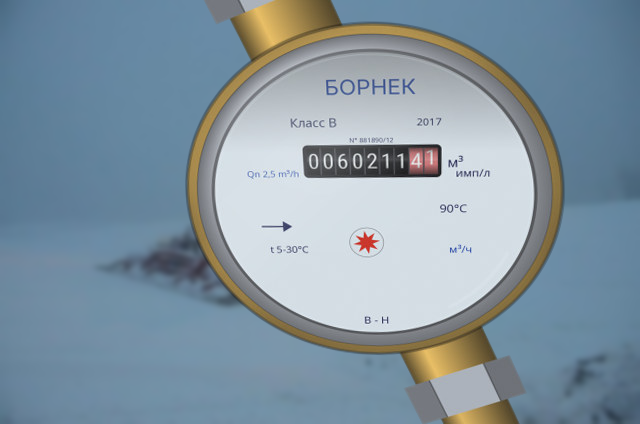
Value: 60211.41
